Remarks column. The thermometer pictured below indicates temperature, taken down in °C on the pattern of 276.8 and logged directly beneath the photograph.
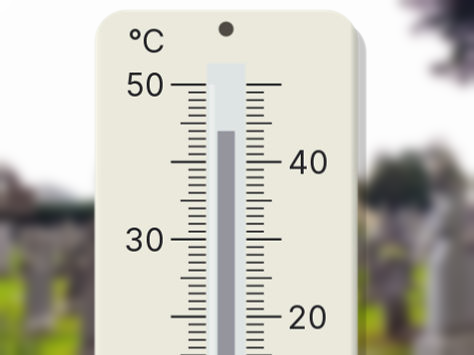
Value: 44
